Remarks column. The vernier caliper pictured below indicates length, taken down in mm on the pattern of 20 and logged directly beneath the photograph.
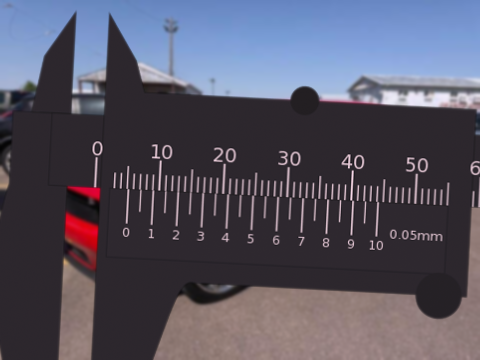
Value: 5.2
